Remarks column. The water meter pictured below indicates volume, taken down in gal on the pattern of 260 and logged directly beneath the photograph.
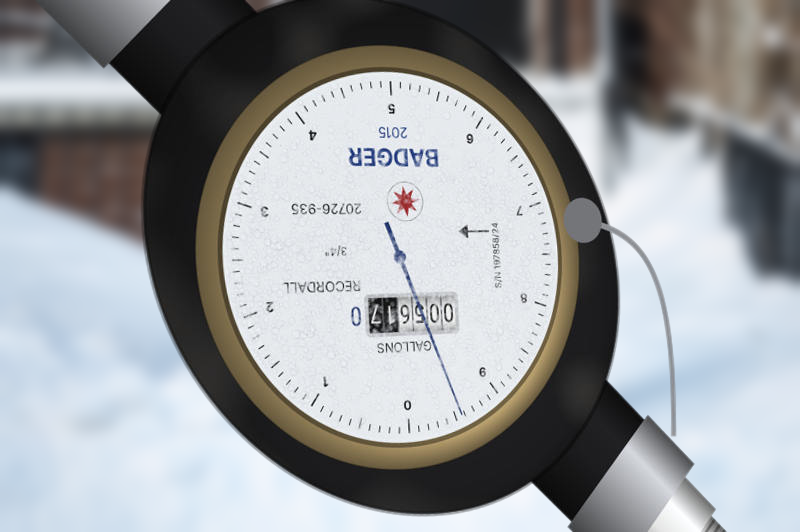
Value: 56169.4
